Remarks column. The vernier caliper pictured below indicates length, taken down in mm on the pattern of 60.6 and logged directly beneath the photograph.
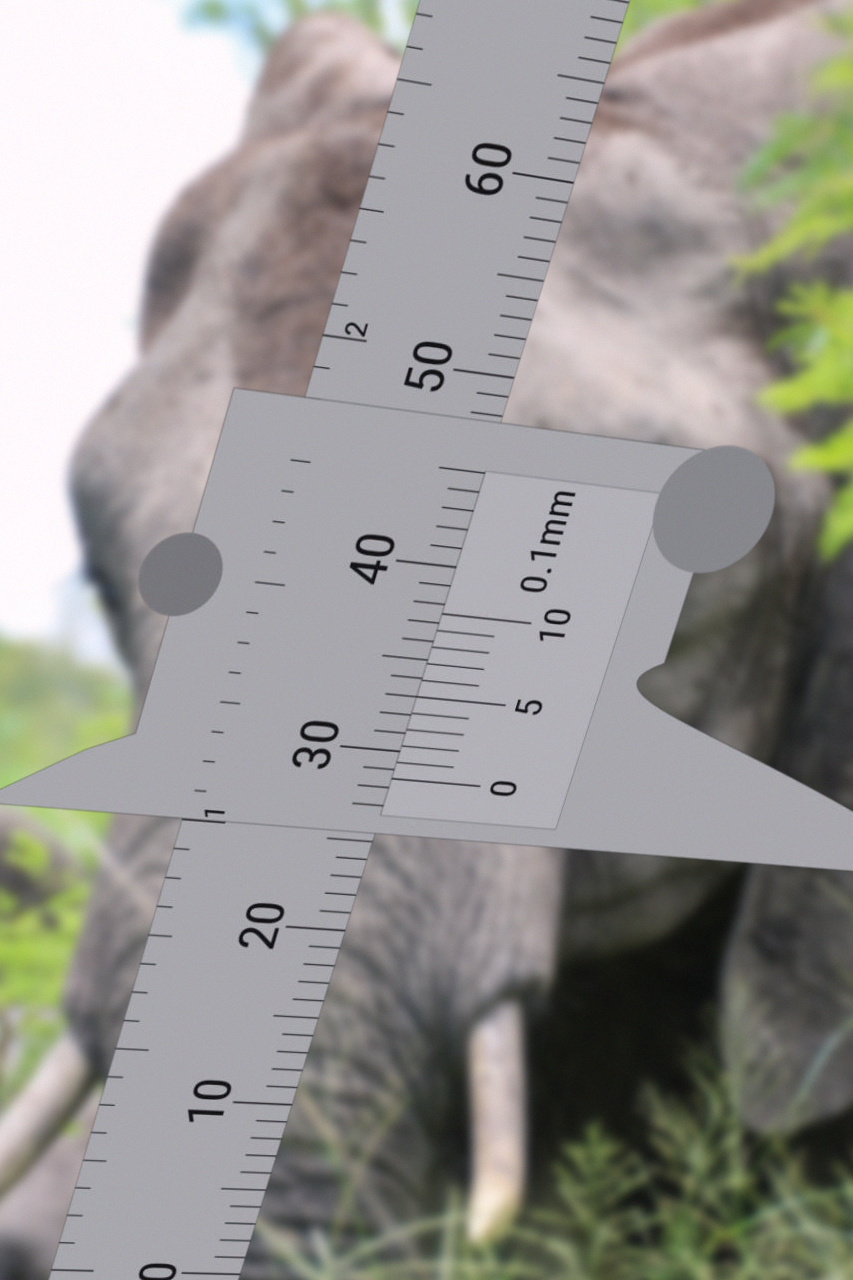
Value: 28.5
